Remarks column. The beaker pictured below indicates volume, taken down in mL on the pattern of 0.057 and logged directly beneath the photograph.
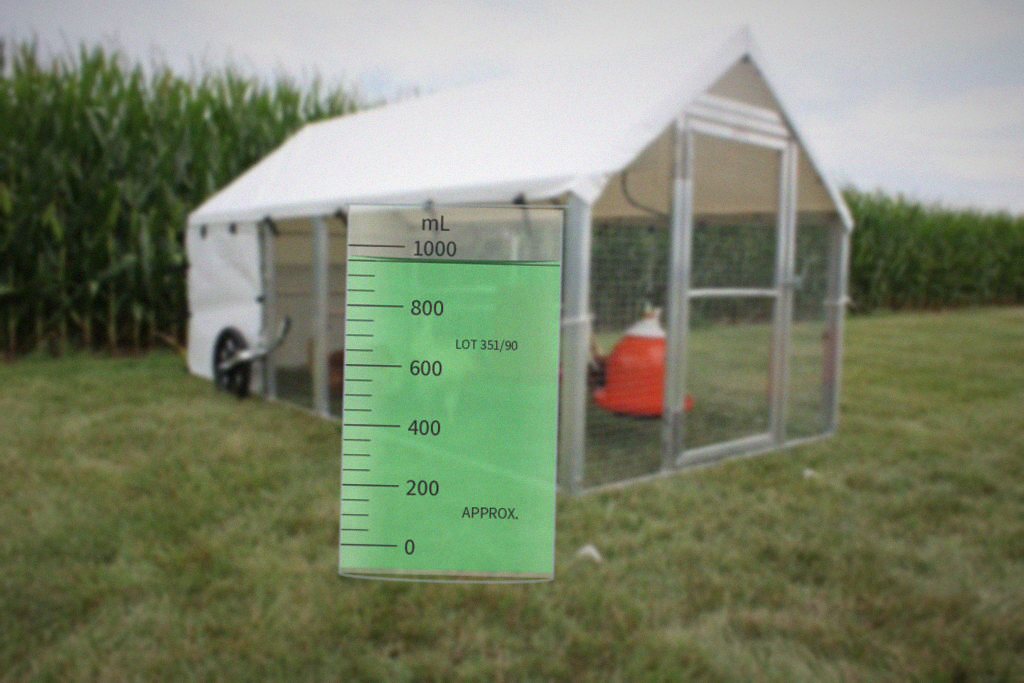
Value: 950
